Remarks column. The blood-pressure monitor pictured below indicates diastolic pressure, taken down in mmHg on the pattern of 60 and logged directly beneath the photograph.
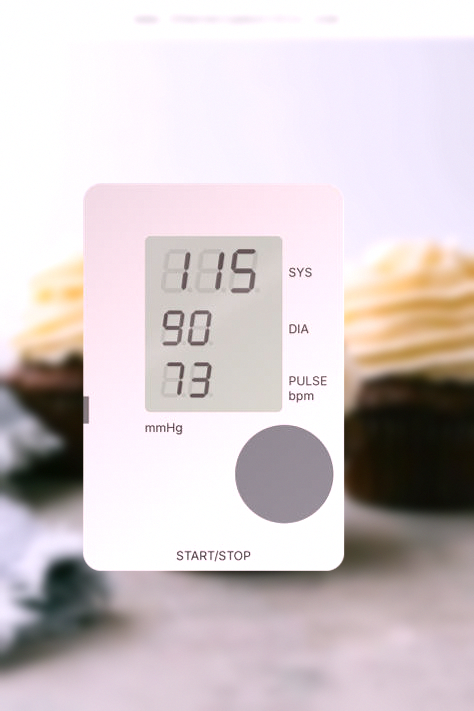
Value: 90
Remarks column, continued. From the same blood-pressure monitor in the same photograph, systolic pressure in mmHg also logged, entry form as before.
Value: 115
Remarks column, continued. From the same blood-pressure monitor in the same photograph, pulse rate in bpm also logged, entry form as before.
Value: 73
